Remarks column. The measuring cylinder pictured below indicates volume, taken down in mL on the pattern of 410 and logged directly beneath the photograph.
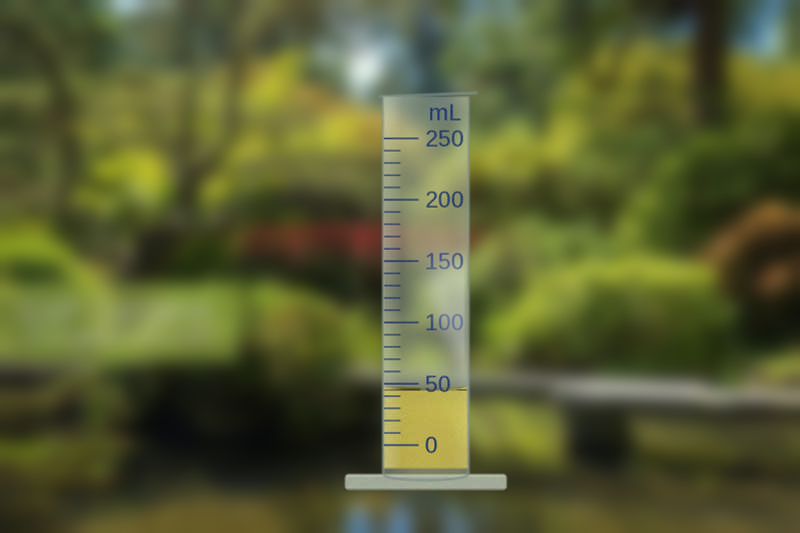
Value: 45
